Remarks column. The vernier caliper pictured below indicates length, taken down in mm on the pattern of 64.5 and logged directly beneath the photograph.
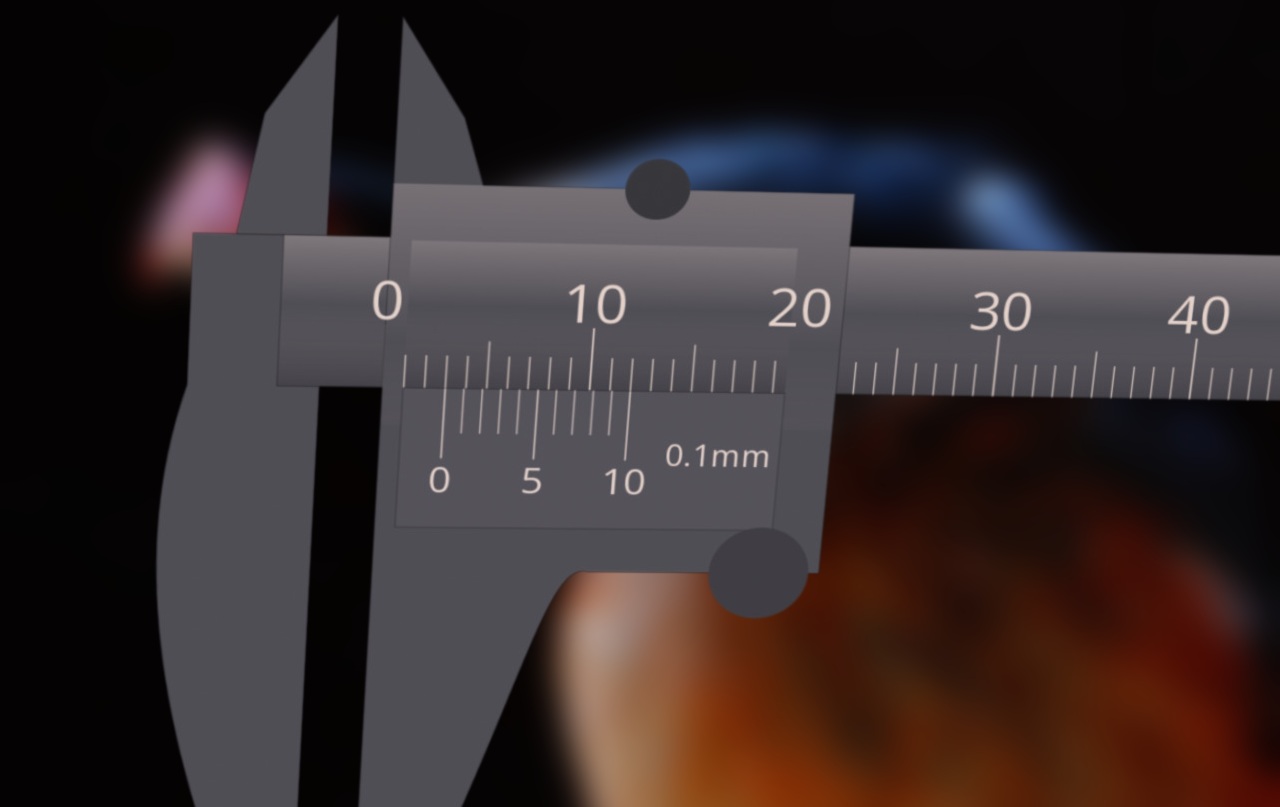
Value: 3.0
